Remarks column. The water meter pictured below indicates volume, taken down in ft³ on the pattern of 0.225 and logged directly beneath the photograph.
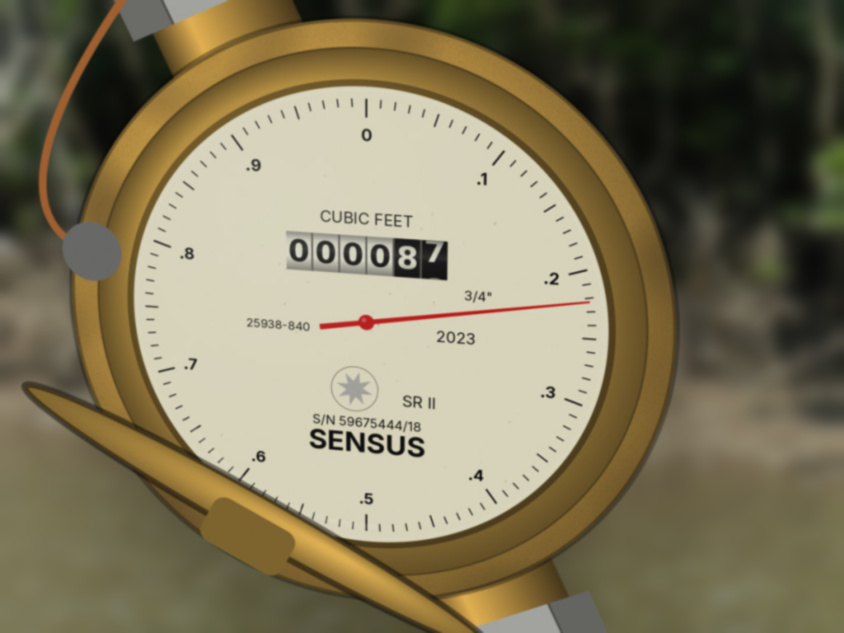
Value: 87.22
